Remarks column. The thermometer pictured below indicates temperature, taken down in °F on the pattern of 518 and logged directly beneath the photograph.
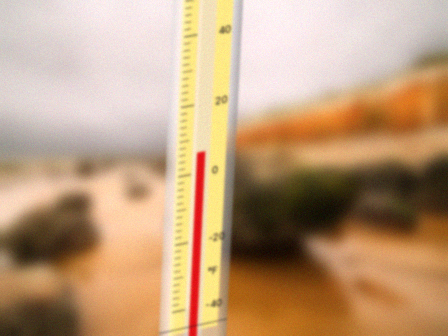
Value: 6
